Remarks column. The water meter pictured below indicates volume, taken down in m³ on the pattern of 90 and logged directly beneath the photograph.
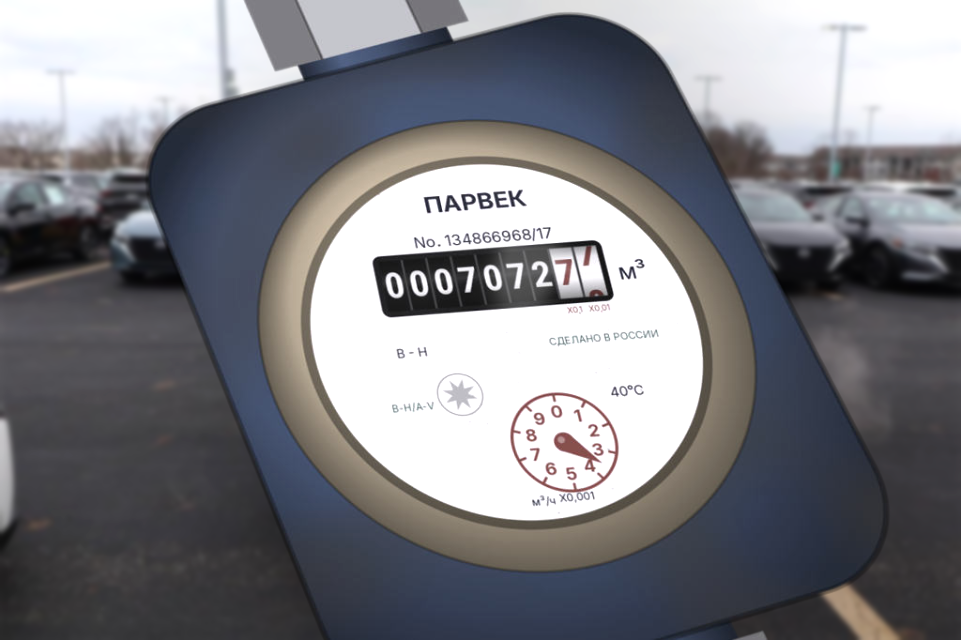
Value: 7072.773
